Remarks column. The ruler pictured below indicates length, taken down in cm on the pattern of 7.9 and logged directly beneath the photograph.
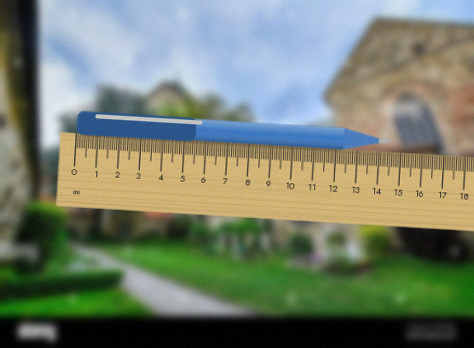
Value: 14.5
